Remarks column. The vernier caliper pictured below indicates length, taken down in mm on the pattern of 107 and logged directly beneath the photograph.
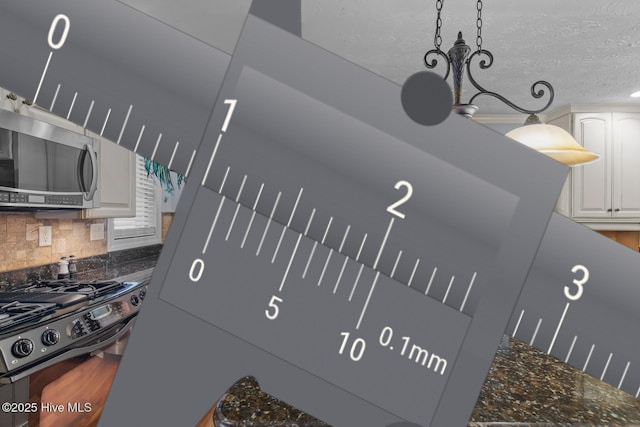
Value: 11.3
